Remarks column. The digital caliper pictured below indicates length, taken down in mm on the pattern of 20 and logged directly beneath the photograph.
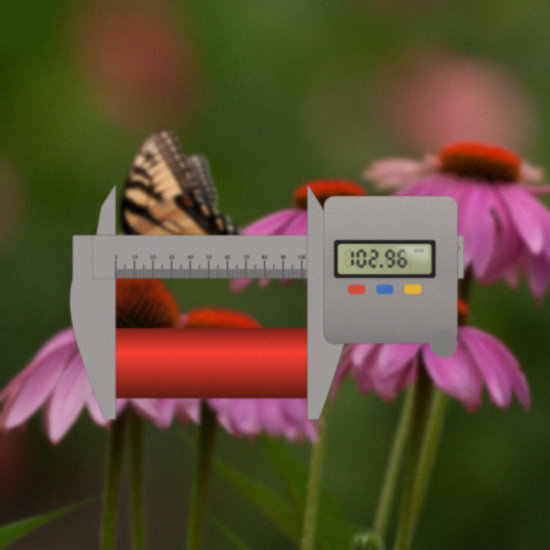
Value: 102.96
